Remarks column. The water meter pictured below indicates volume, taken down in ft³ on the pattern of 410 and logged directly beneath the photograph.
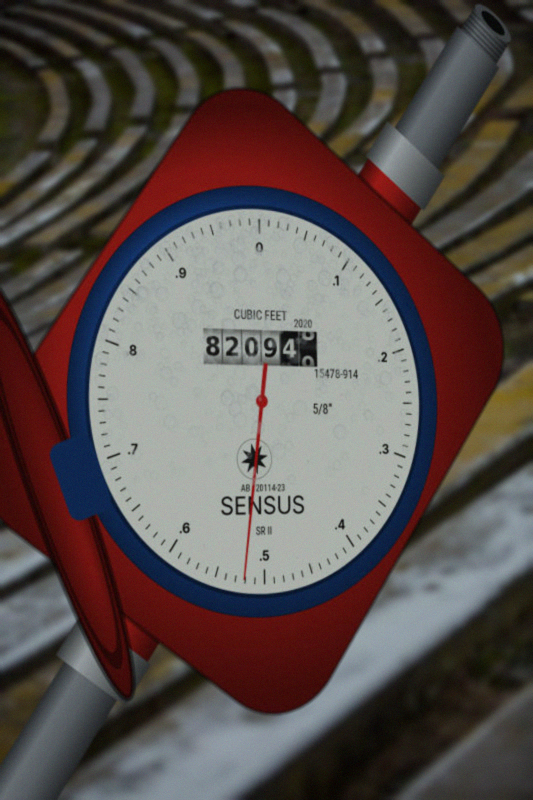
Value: 820948.52
